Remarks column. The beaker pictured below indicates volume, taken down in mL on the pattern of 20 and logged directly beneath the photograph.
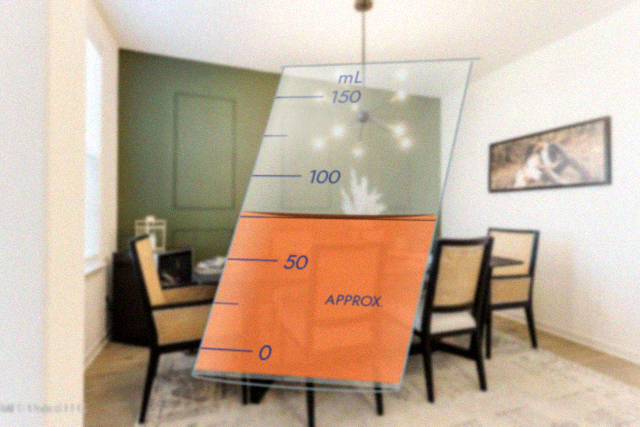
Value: 75
